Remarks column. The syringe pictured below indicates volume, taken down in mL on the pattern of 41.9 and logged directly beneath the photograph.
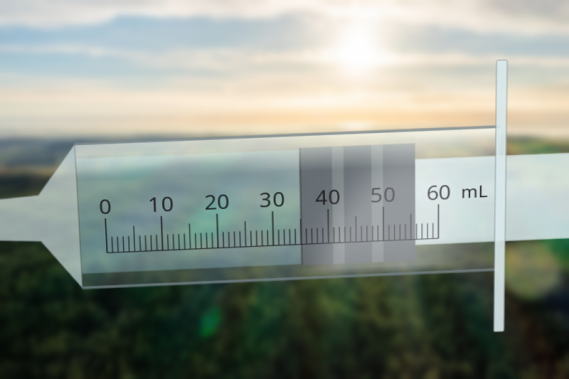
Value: 35
